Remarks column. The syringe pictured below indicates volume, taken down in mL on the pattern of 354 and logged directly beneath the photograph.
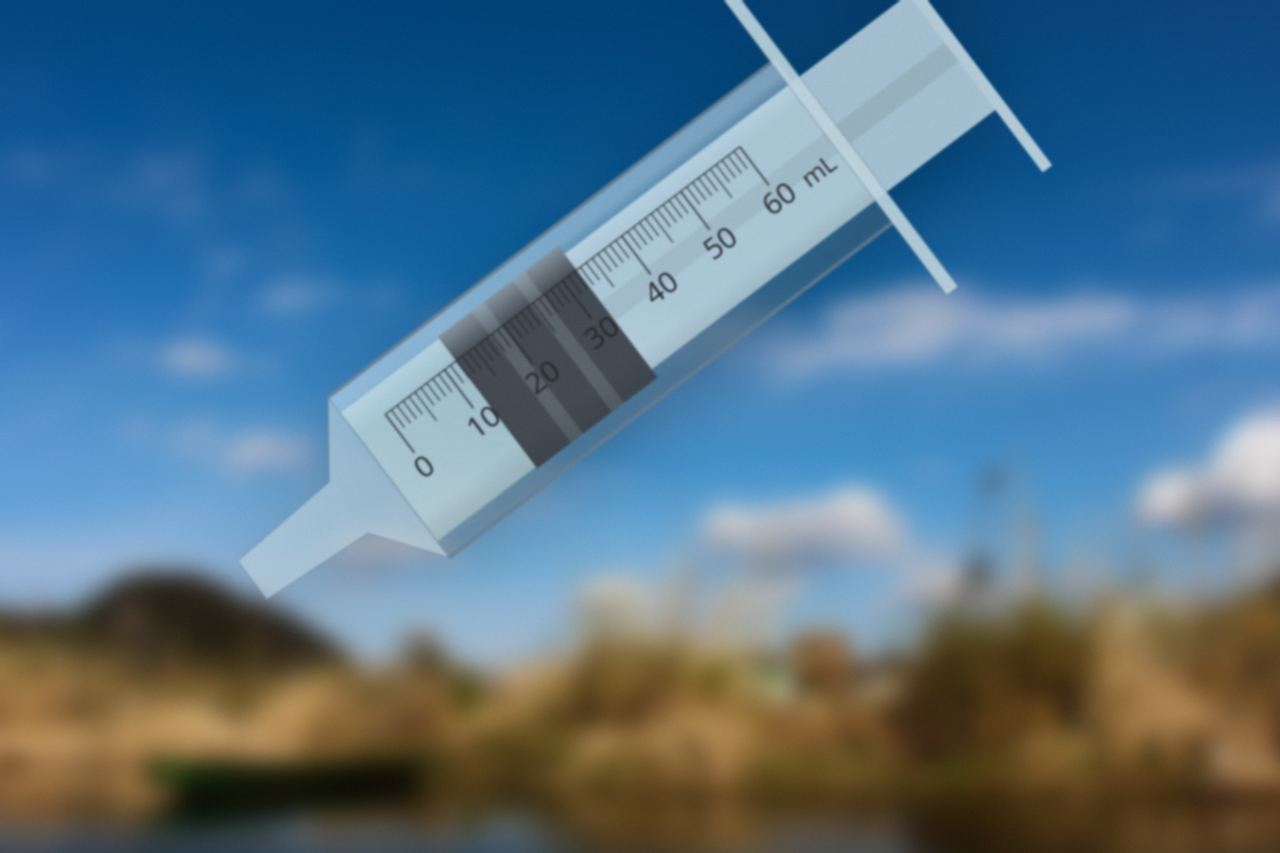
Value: 12
